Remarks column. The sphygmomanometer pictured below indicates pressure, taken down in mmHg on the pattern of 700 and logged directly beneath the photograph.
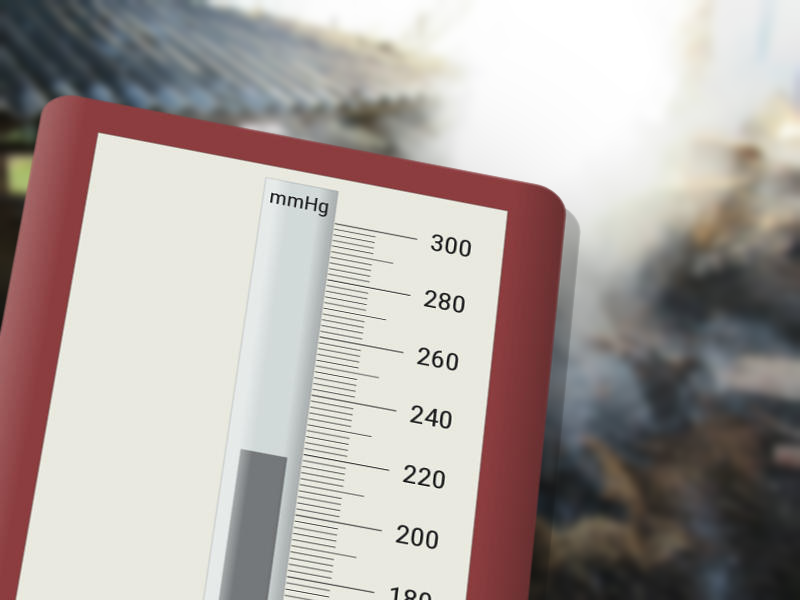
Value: 218
